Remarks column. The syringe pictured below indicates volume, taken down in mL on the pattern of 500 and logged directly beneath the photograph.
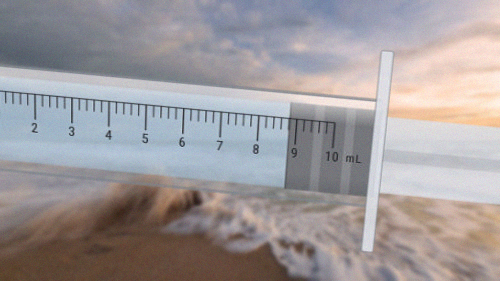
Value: 8.8
